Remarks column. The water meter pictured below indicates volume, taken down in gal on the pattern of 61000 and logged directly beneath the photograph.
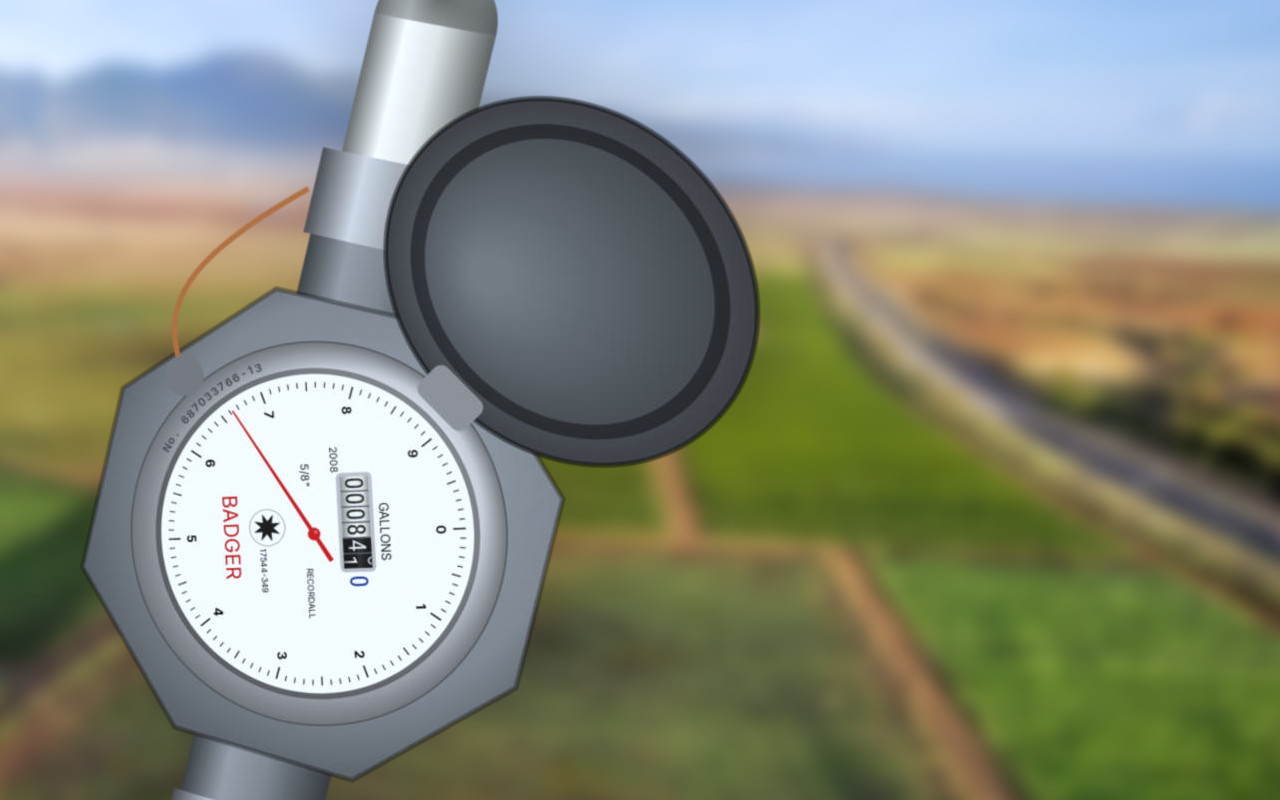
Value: 8406.6
